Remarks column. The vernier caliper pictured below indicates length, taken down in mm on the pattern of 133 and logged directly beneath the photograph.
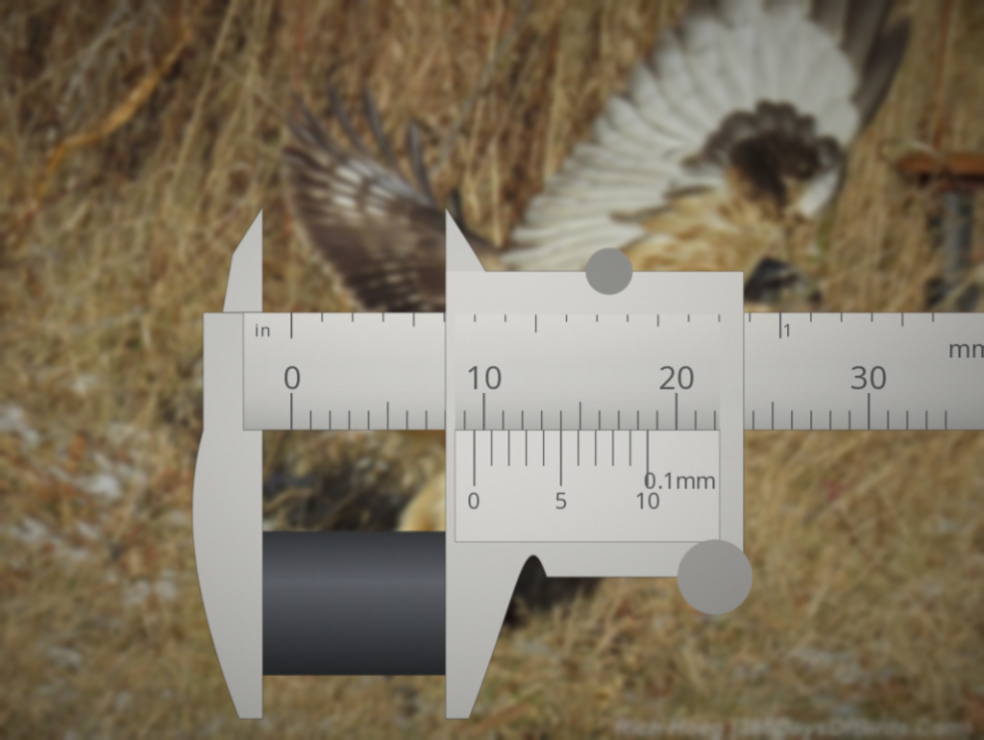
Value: 9.5
